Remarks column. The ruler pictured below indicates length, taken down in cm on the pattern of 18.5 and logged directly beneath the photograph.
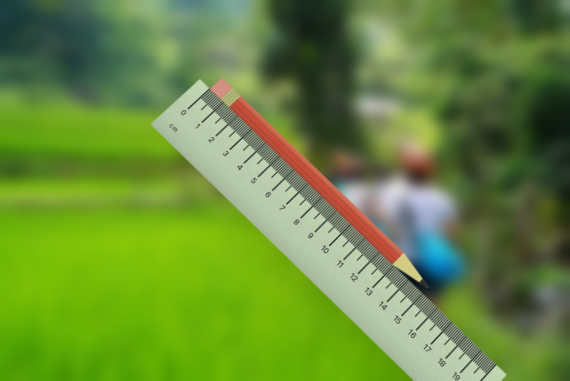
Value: 15
